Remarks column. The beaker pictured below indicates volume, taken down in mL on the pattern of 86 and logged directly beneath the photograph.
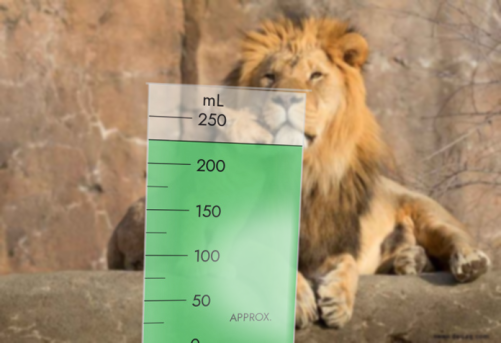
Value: 225
